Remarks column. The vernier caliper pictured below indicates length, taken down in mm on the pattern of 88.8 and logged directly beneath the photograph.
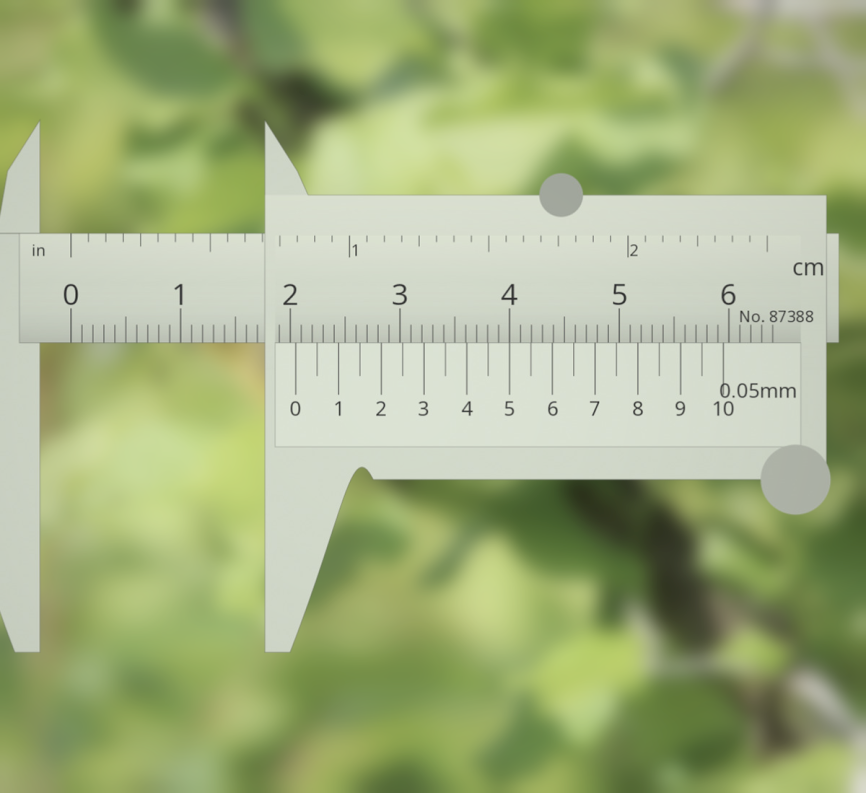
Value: 20.5
